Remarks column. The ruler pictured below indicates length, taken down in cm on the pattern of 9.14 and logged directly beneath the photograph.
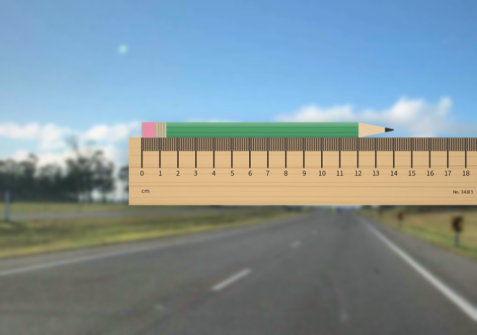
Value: 14
